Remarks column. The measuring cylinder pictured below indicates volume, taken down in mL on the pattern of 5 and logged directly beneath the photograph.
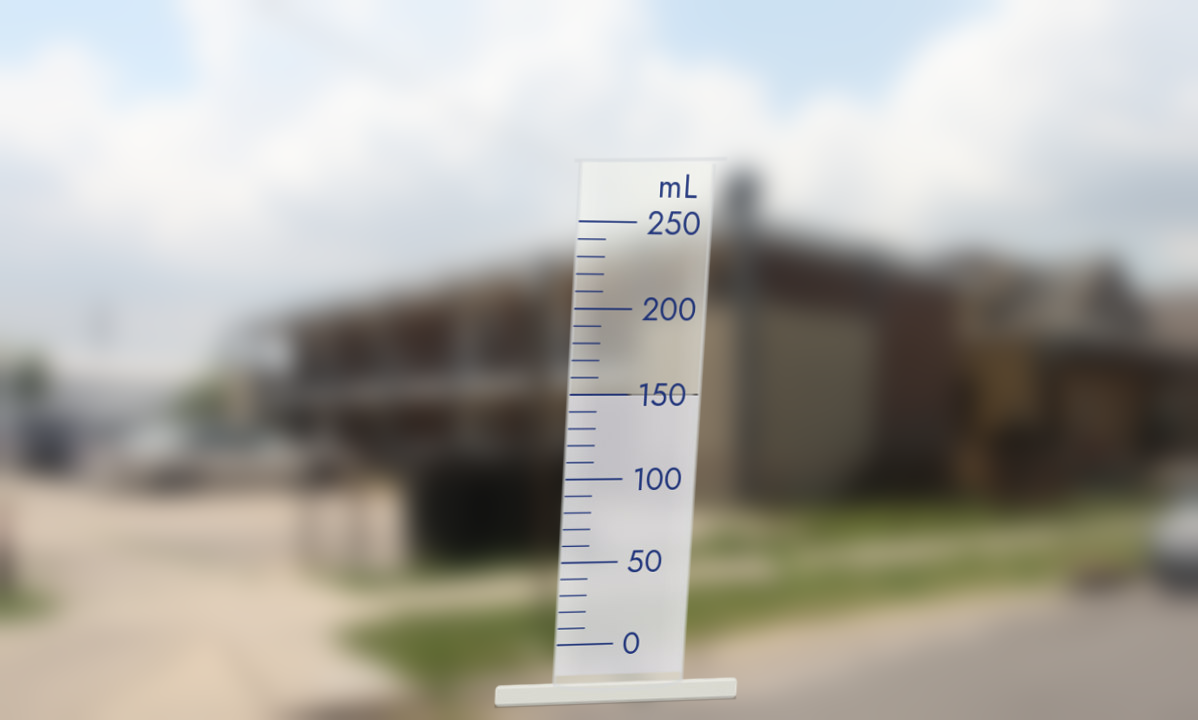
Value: 150
